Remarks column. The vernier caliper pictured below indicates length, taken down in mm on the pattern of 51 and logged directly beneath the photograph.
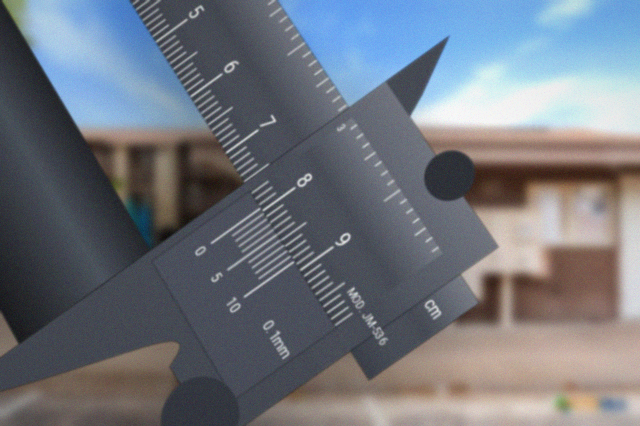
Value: 79.5
